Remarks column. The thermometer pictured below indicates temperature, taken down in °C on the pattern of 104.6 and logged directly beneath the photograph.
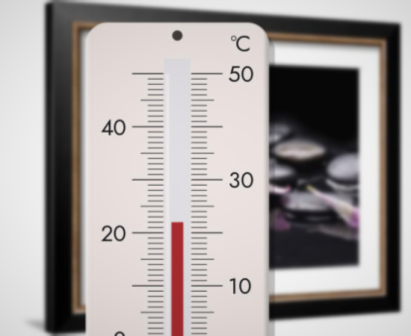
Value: 22
